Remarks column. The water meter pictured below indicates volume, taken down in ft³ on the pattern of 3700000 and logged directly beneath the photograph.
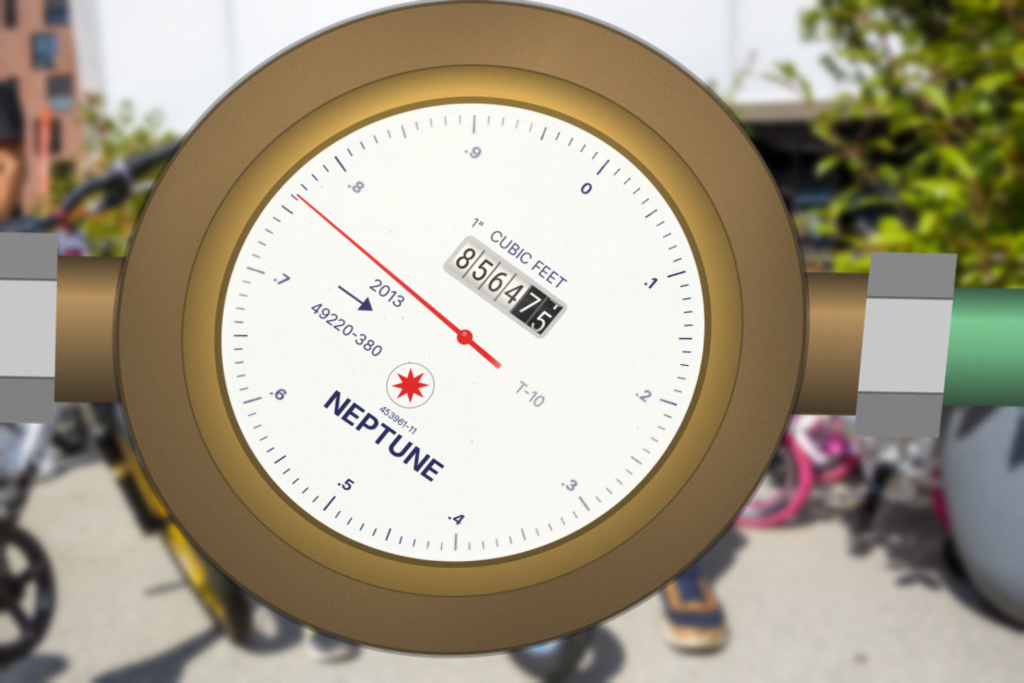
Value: 856474.76
